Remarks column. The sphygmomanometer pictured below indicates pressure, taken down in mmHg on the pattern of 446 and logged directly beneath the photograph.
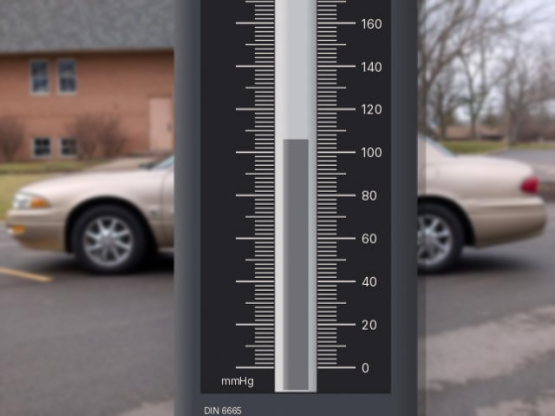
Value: 106
